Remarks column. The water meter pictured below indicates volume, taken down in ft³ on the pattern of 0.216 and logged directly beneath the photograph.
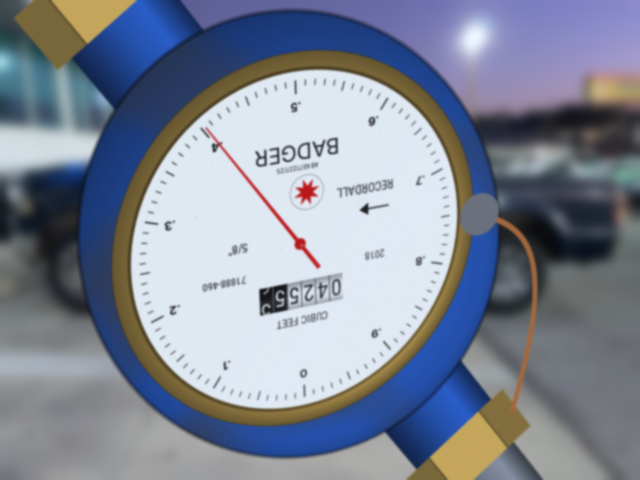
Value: 42555.40
